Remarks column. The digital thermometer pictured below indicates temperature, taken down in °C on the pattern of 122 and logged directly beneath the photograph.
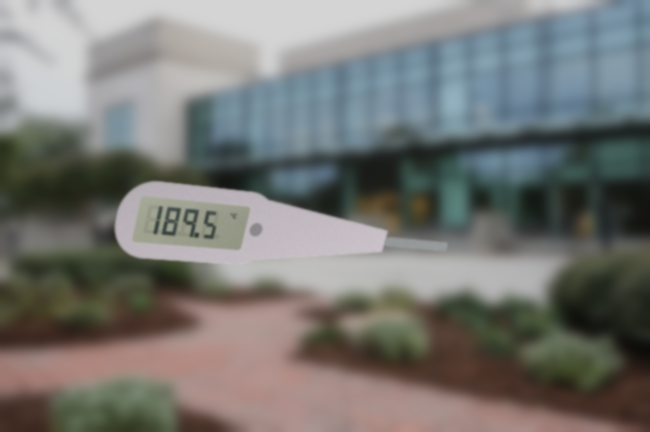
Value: 189.5
